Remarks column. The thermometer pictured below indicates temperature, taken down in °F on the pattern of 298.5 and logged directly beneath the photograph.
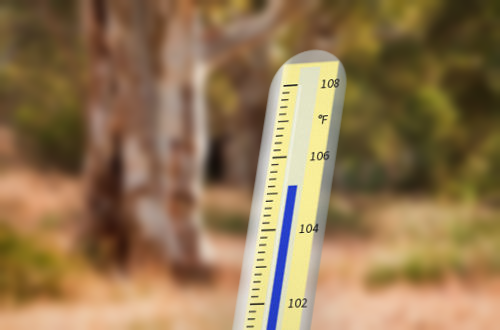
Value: 105.2
